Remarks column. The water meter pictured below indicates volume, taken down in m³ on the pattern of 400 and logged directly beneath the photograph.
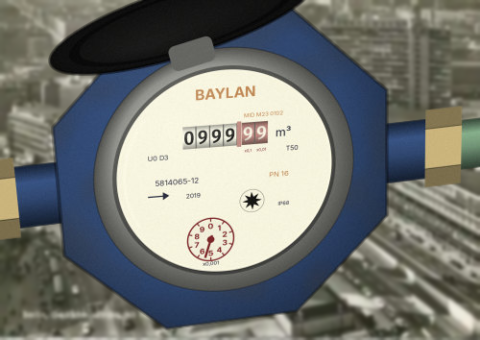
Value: 999.995
